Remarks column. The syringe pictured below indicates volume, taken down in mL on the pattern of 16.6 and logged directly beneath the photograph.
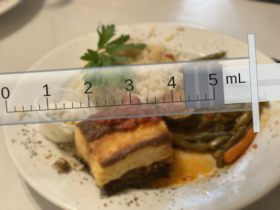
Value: 4.3
